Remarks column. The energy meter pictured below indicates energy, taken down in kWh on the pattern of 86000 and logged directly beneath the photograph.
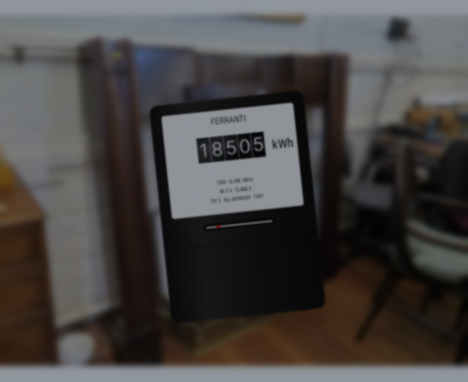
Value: 18505
